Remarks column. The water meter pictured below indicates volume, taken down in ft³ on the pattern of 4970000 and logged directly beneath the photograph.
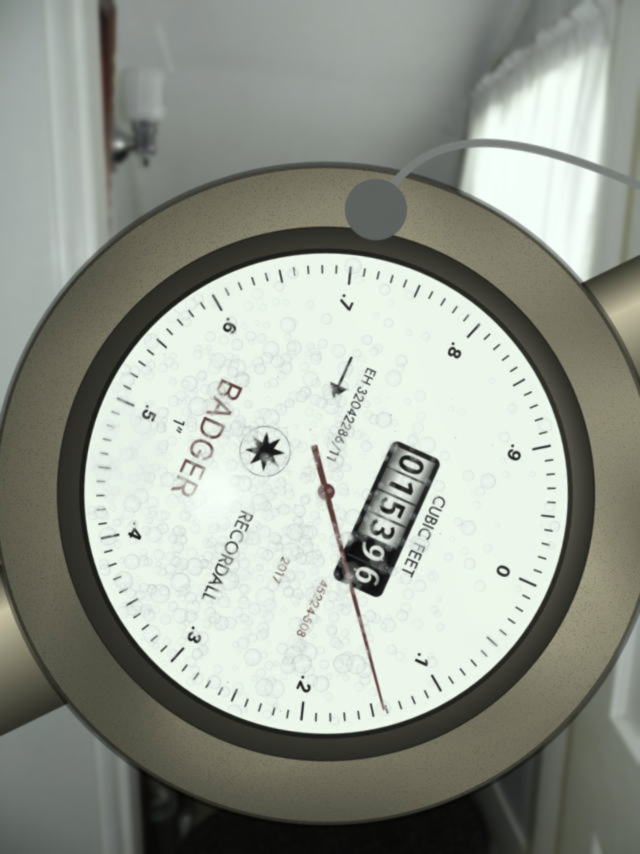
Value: 15396.14
